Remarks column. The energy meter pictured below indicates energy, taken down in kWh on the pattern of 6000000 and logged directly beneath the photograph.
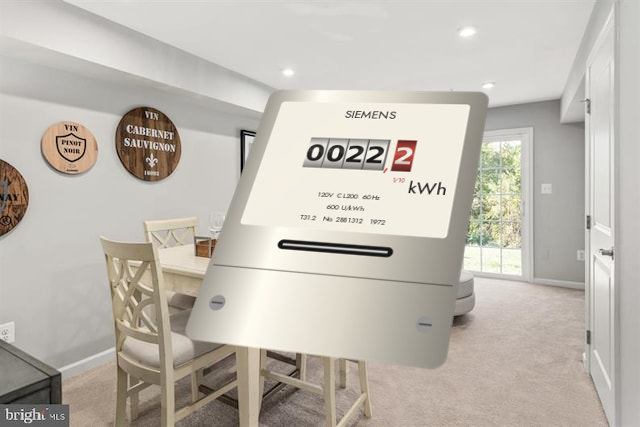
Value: 22.2
